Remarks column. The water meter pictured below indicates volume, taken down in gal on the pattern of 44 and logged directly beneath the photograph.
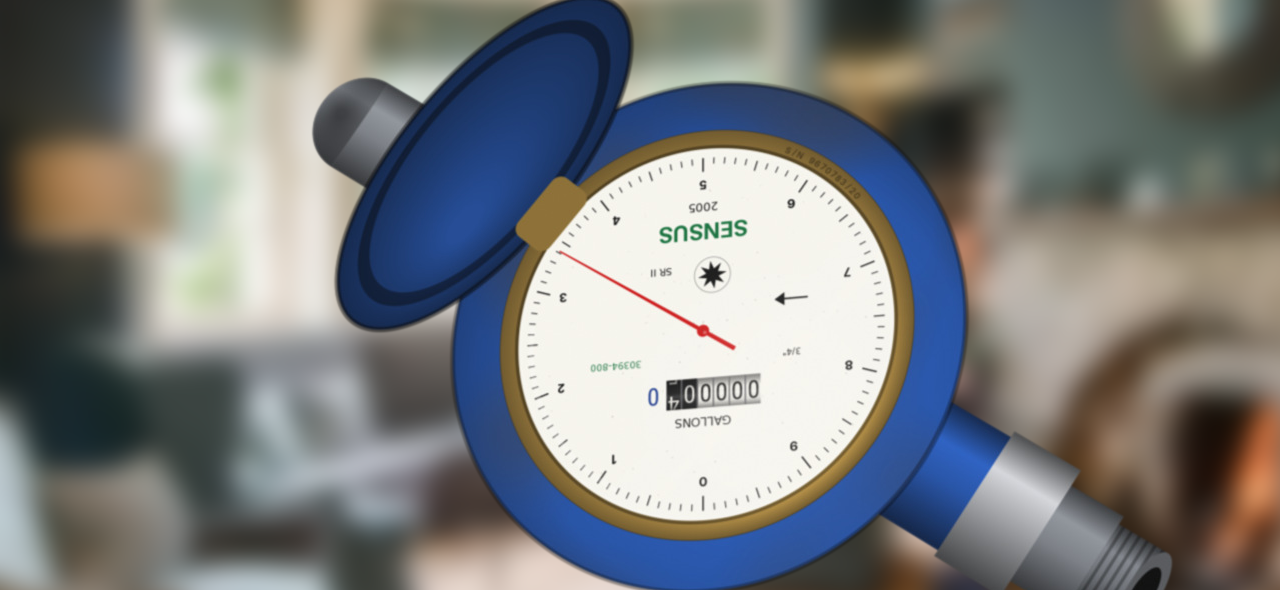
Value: 43.4
